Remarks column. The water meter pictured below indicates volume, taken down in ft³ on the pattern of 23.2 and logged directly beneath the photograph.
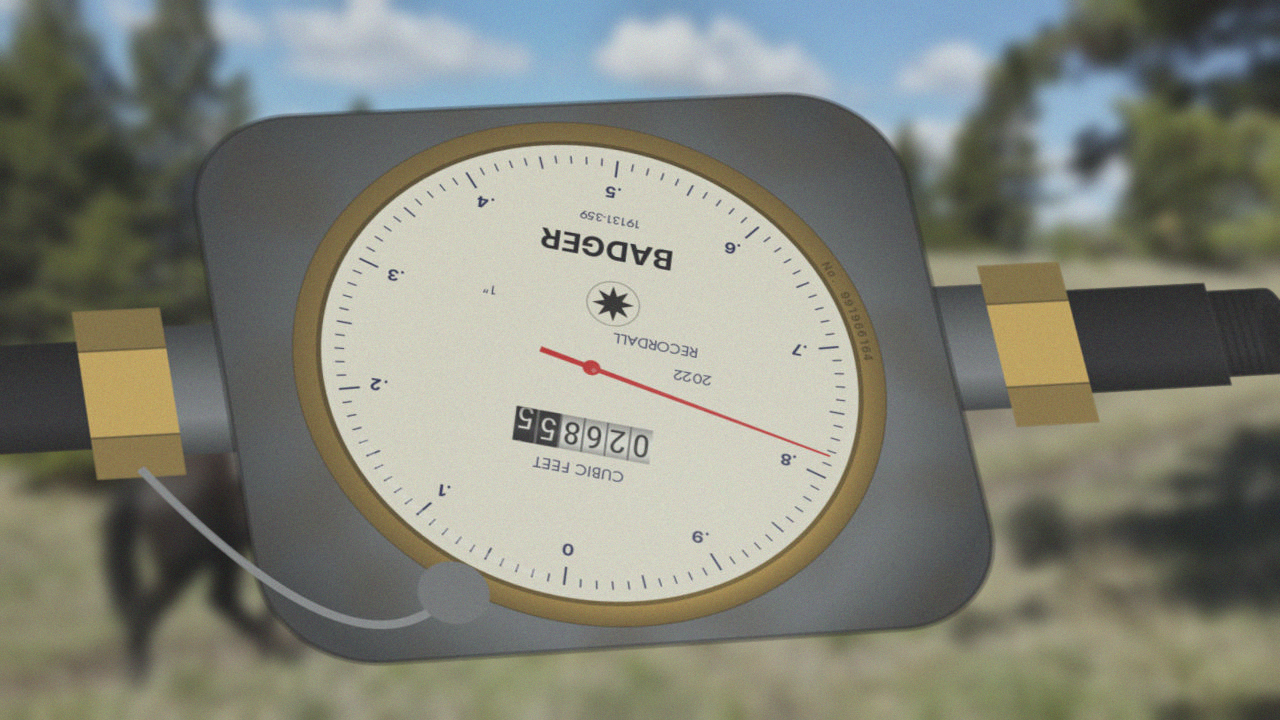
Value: 26854.78
